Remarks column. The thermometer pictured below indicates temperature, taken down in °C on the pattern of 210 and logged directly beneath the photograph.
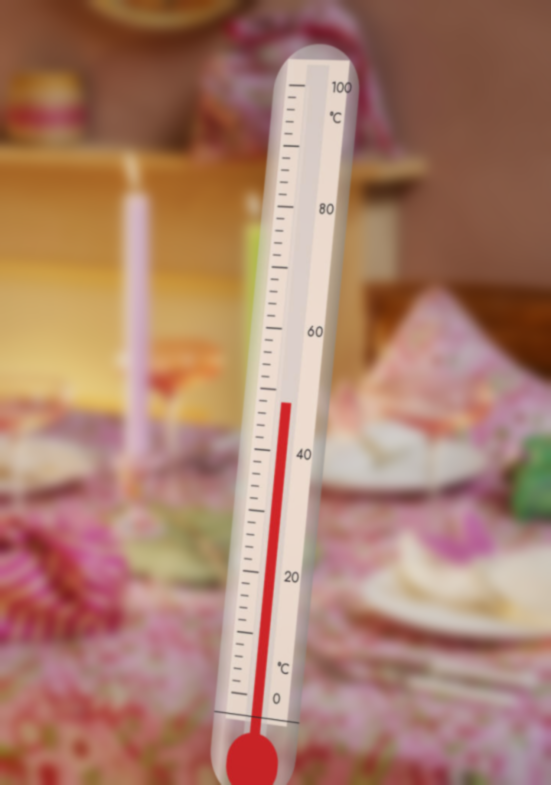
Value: 48
